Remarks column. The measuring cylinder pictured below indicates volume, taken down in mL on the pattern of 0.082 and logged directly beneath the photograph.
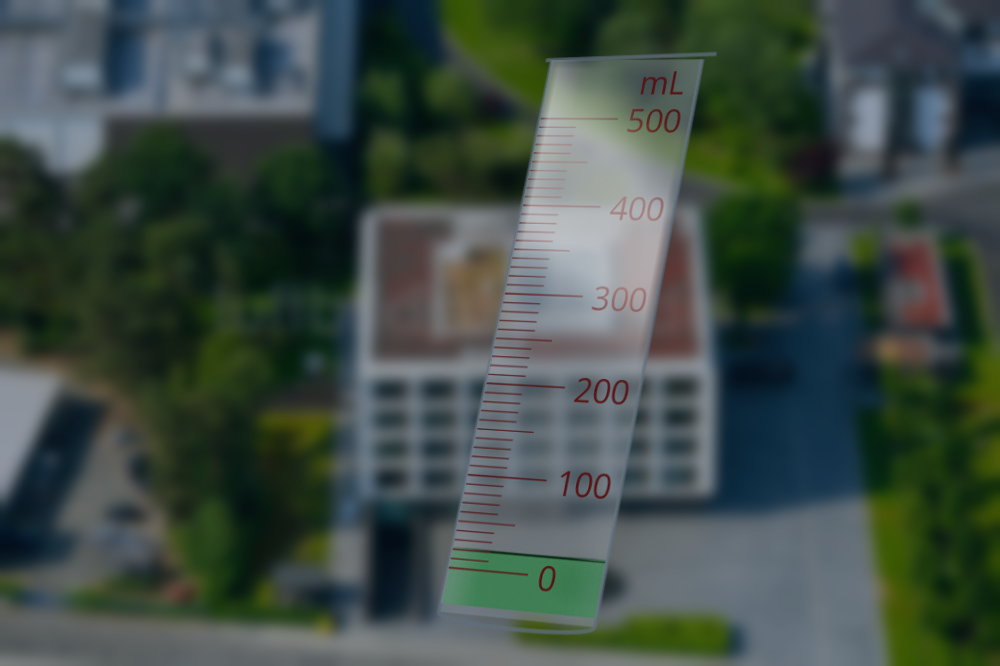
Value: 20
